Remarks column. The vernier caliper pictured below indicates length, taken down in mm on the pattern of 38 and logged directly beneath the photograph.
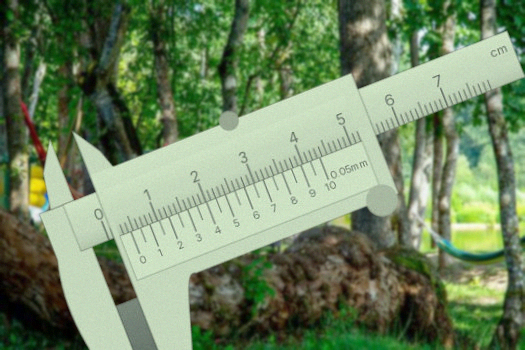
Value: 4.5
